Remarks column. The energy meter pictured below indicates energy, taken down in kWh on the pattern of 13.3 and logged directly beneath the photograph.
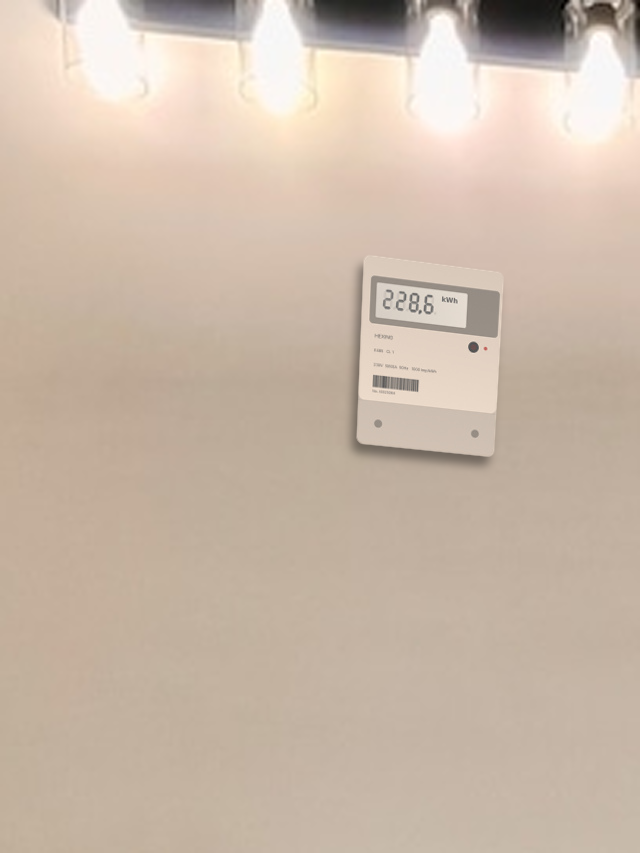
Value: 228.6
